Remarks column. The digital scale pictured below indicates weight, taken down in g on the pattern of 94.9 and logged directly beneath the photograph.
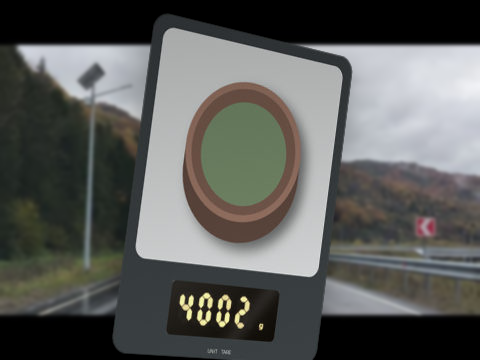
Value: 4002
